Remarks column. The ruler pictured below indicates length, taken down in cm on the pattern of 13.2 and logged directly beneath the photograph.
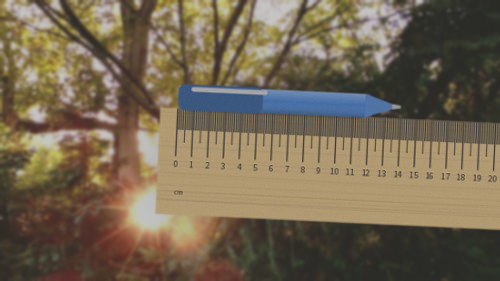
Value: 14
